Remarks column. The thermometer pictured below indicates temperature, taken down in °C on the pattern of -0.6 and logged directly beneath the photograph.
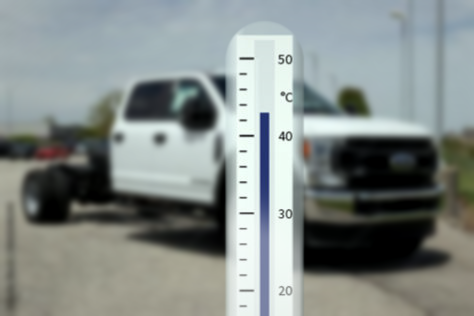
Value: 43
